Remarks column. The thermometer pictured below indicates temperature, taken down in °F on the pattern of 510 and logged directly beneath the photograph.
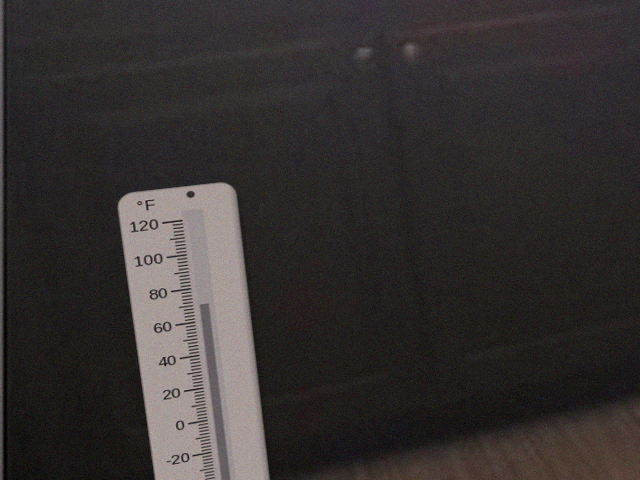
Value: 70
